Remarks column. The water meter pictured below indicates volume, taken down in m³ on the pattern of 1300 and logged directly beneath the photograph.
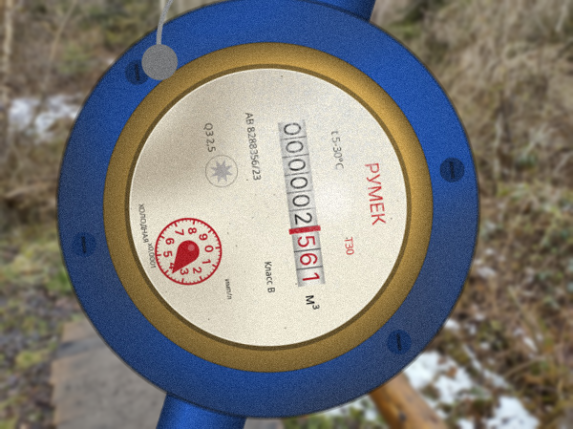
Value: 2.5613
